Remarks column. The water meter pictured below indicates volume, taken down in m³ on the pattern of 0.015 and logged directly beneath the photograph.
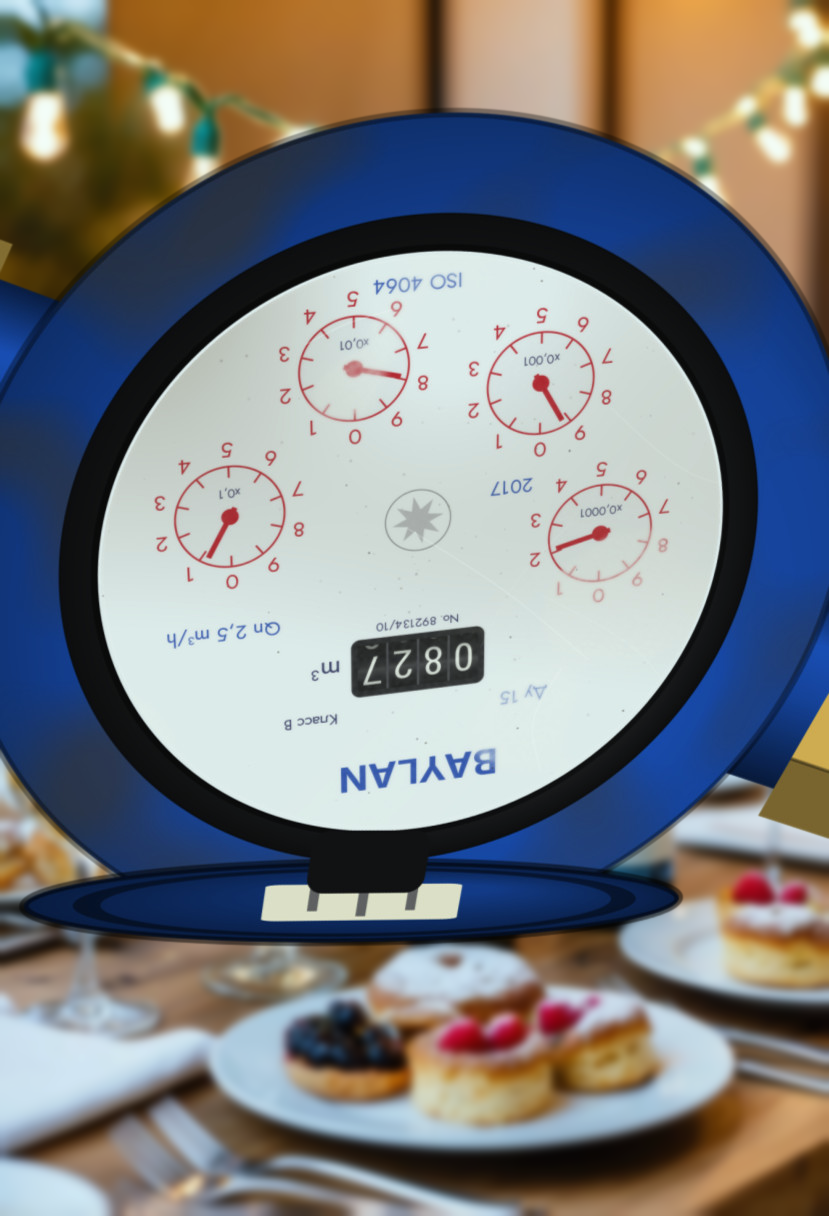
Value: 827.0792
